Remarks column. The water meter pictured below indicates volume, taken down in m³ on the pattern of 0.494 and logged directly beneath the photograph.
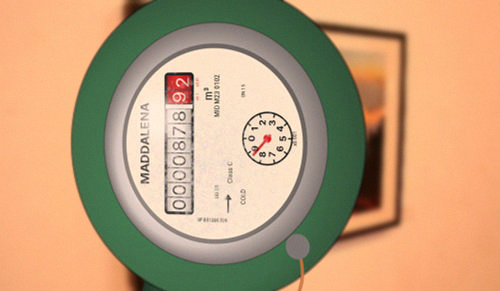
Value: 878.918
